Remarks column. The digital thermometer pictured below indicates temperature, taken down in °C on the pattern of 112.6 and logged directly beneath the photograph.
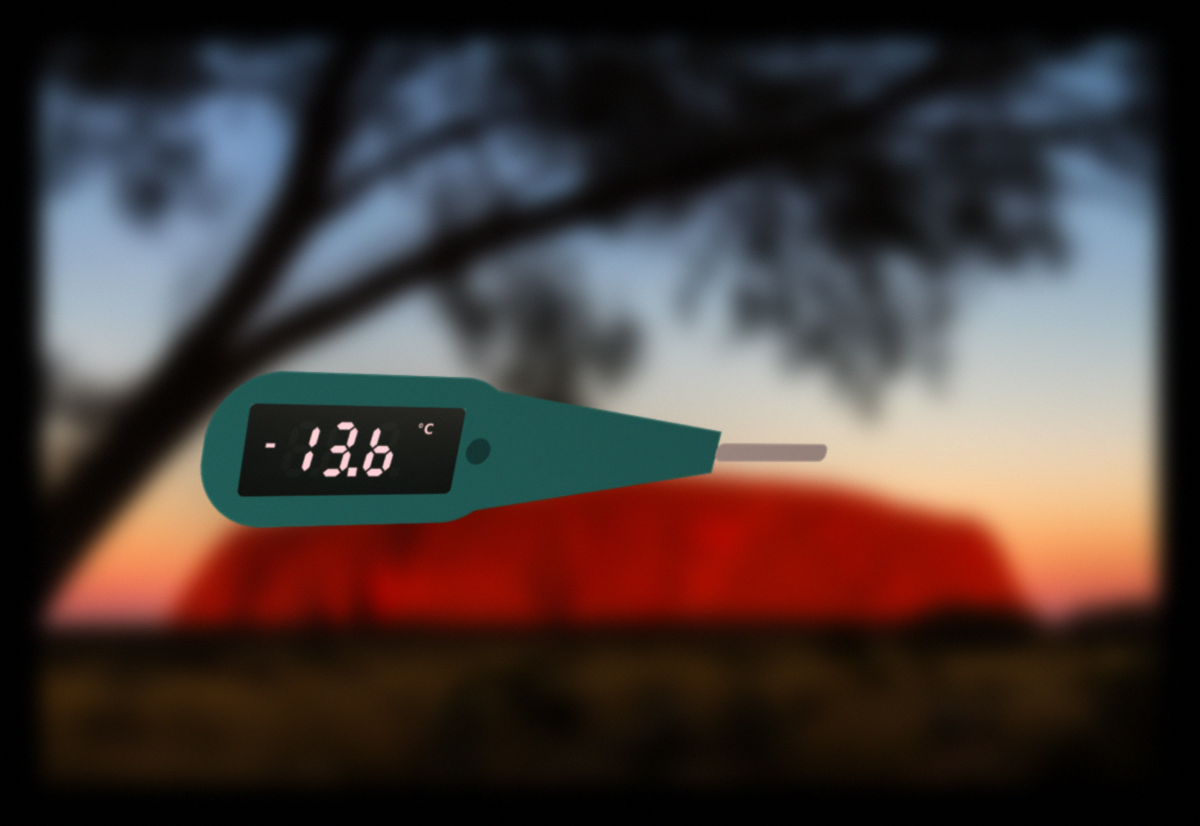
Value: -13.6
